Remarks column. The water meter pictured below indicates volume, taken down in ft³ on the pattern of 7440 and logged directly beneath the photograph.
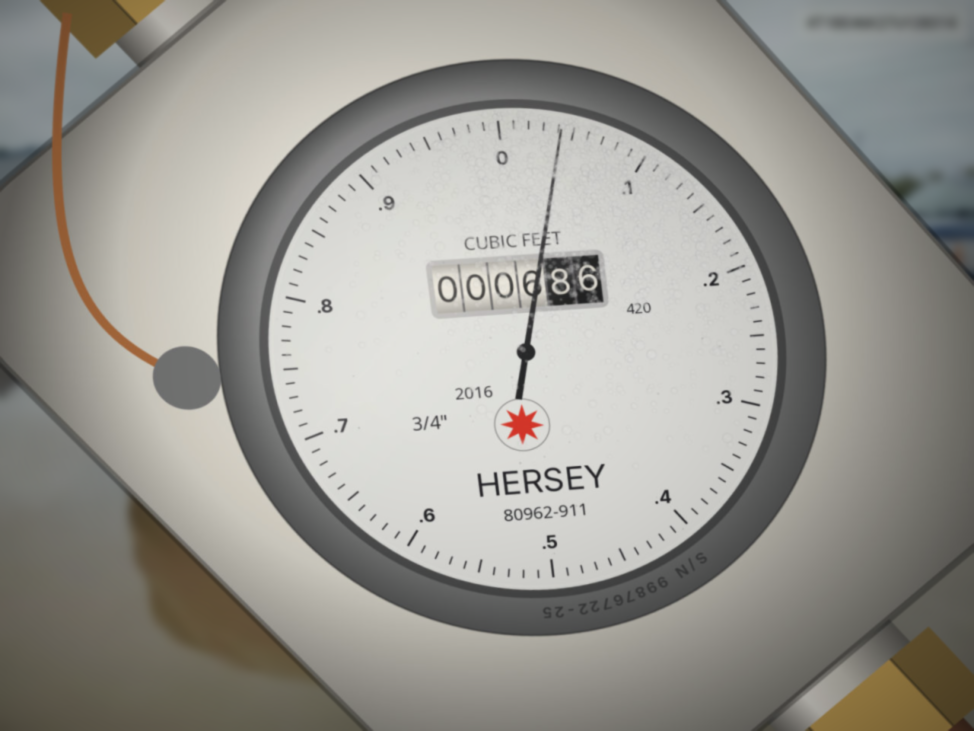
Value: 686.04
